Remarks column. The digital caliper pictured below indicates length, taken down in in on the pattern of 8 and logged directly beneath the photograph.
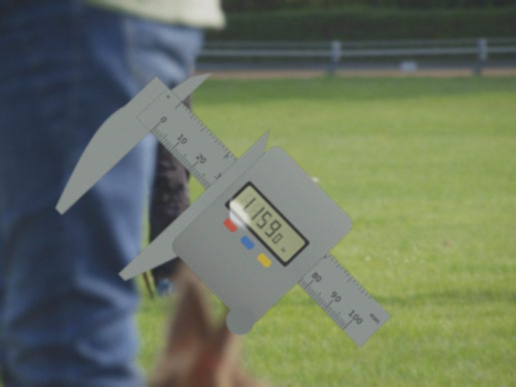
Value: 1.1590
